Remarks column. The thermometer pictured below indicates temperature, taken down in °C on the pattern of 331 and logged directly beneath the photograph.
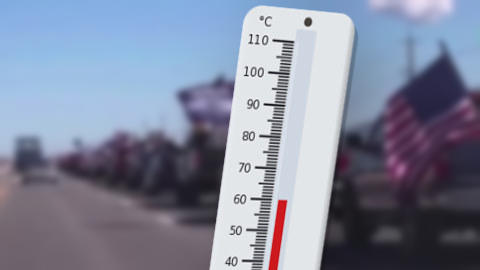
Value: 60
